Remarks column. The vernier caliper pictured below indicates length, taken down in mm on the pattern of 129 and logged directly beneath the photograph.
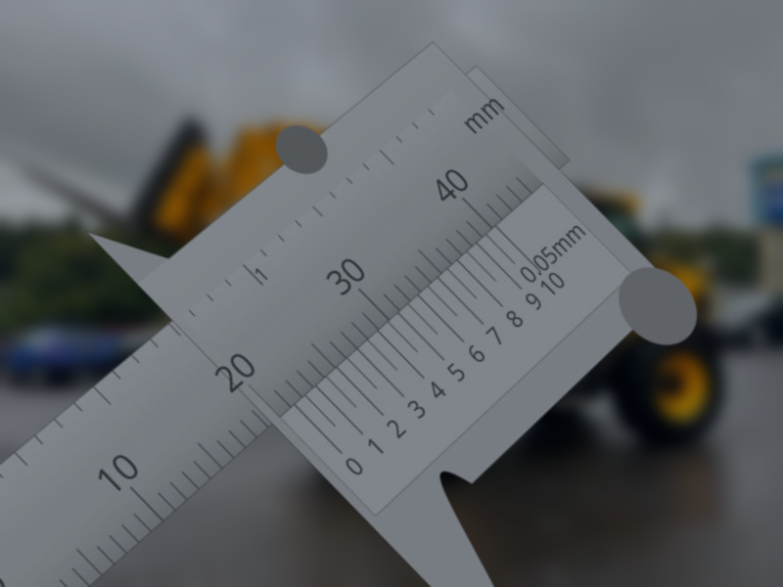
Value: 21.3
